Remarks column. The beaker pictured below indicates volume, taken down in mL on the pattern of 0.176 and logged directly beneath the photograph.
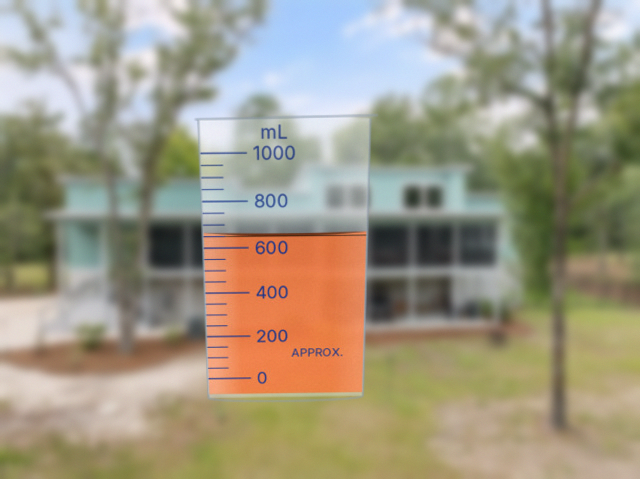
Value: 650
